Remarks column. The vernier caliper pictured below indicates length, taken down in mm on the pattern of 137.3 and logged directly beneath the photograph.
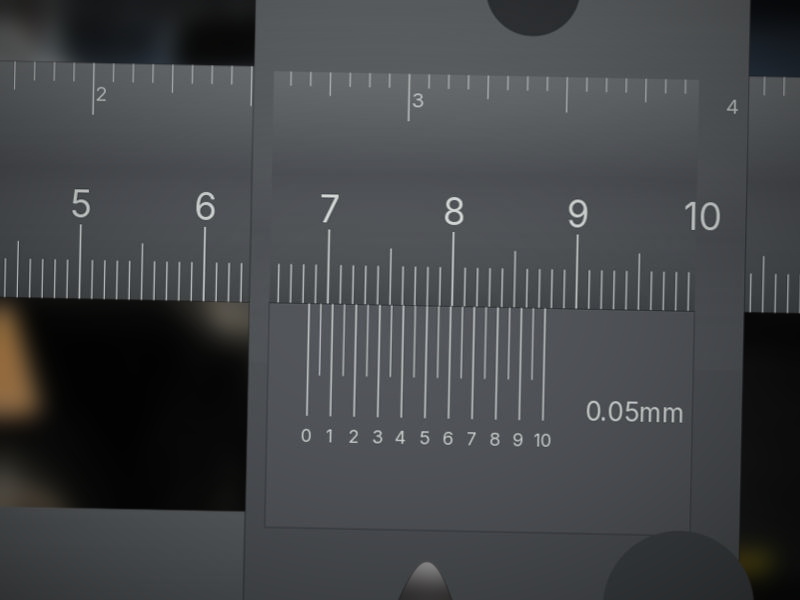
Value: 68.5
